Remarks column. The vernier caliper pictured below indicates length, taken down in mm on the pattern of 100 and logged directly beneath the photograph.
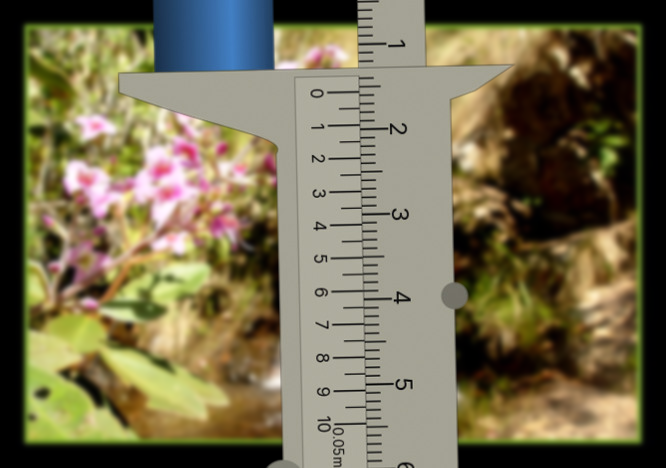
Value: 15.6
